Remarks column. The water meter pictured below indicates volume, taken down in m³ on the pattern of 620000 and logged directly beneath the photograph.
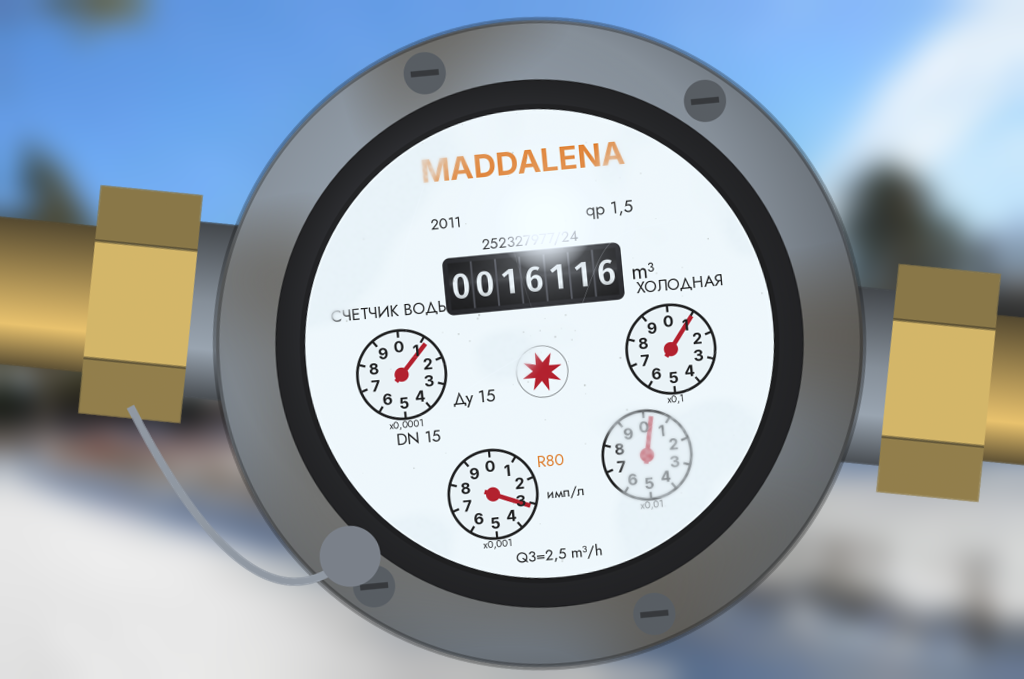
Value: 16116.1031
